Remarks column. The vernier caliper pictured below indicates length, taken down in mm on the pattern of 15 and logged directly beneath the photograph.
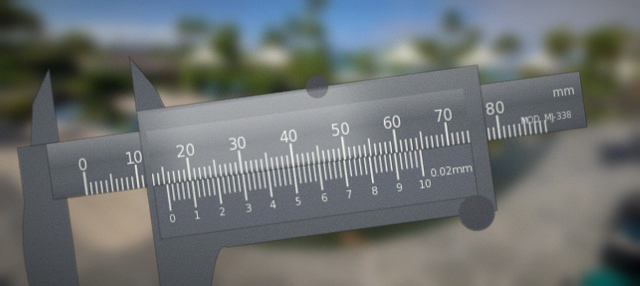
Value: 15.5
